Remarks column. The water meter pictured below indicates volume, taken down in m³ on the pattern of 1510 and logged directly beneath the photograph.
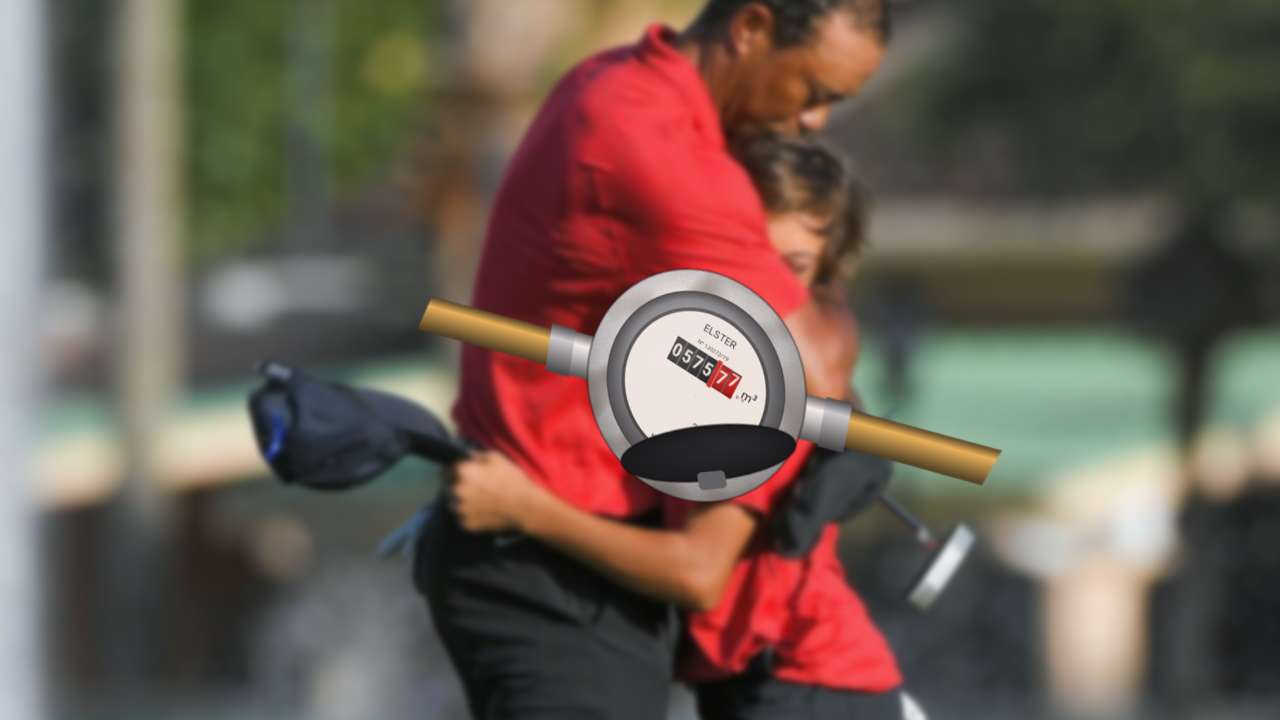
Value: 575.77
